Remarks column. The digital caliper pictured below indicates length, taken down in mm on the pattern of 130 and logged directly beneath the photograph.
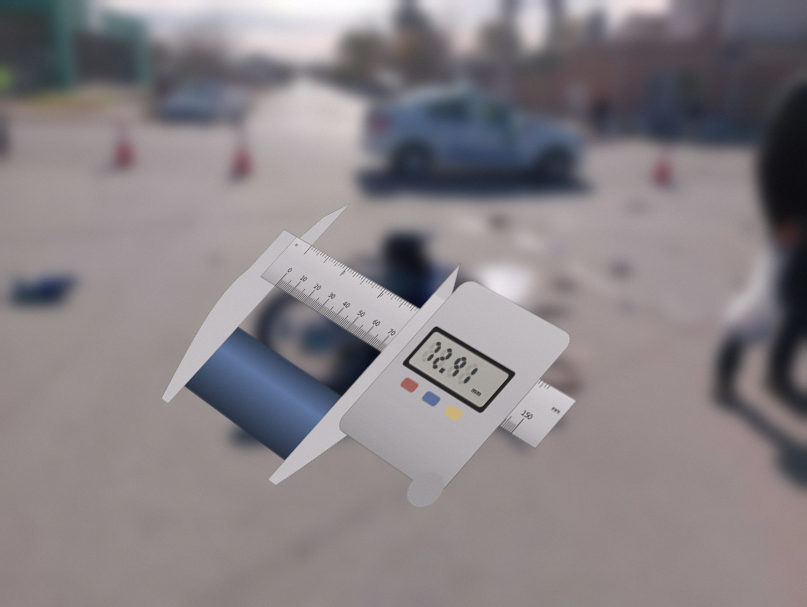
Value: 72.91
